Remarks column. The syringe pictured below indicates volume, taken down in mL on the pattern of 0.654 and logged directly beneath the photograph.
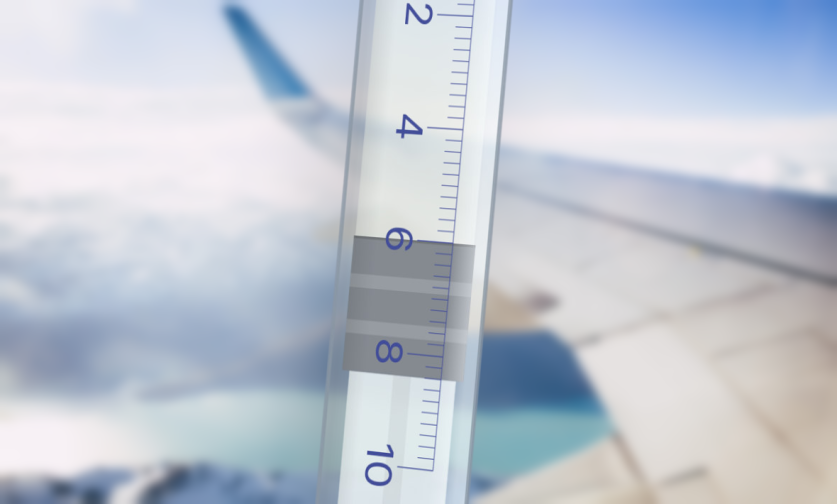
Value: 6
